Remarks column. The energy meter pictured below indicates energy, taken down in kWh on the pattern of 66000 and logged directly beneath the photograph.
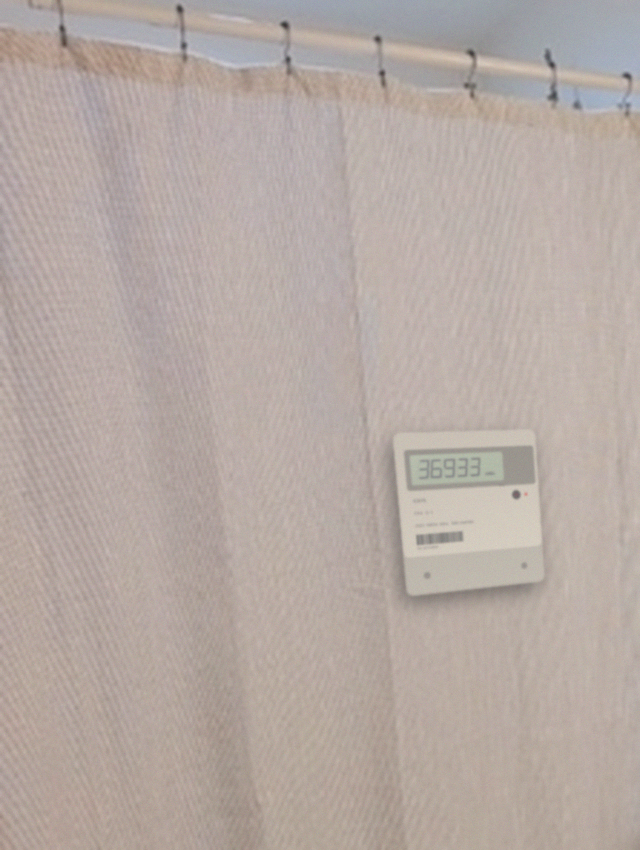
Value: 36933
